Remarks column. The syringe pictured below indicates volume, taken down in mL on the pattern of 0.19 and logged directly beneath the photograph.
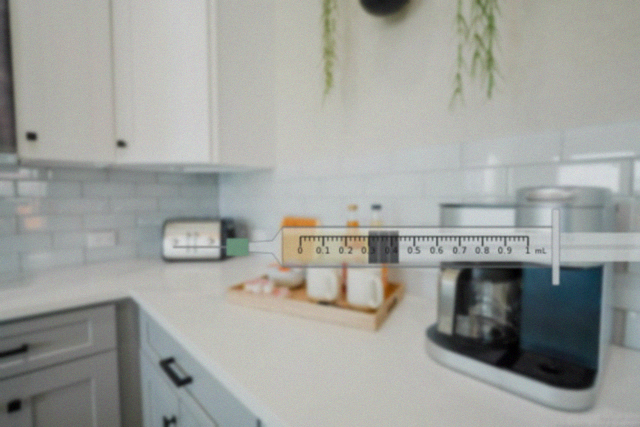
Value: 0.3
